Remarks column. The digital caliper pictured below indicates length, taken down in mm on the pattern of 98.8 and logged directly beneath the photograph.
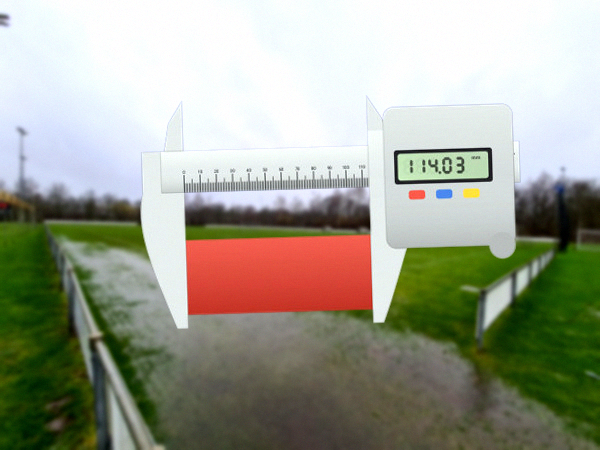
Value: 114.03
